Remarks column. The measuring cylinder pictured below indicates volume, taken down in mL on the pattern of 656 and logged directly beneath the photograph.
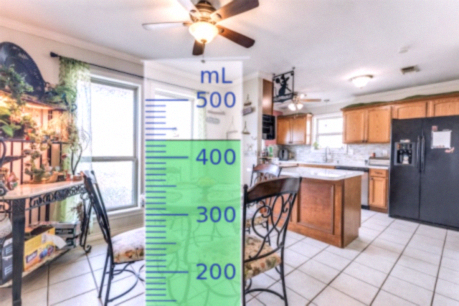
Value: 430
